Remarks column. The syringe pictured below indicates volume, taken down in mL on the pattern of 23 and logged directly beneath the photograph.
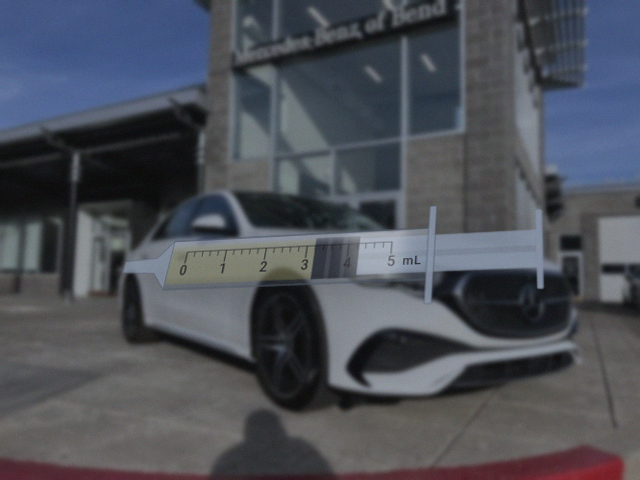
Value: 3.2
